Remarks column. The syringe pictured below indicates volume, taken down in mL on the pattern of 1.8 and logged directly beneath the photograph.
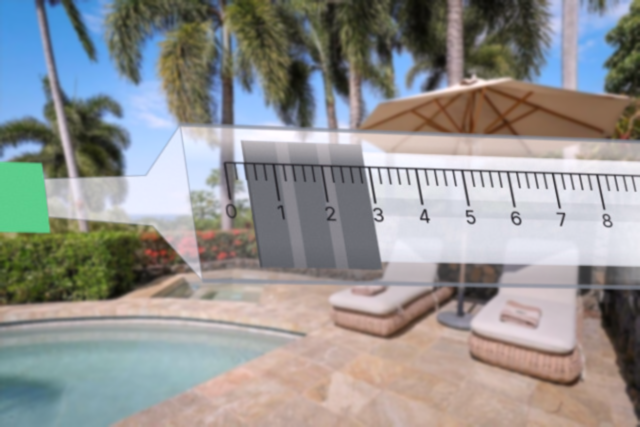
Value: 0.4
